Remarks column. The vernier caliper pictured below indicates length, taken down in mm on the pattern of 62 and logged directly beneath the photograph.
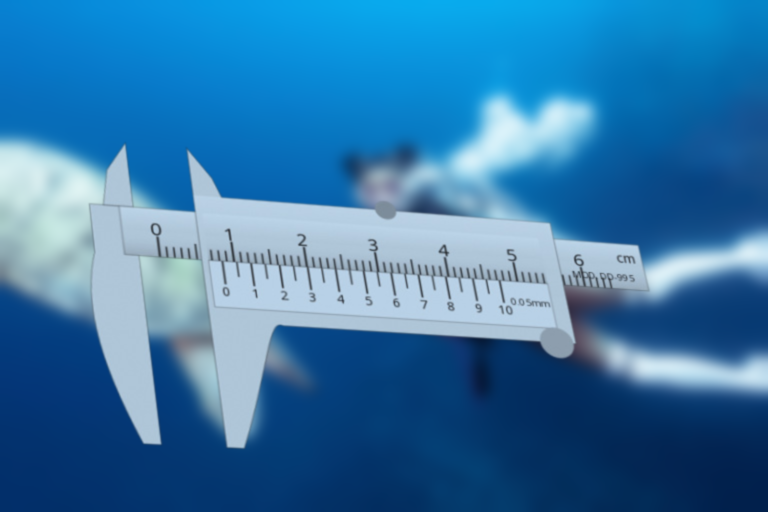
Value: 8.4
